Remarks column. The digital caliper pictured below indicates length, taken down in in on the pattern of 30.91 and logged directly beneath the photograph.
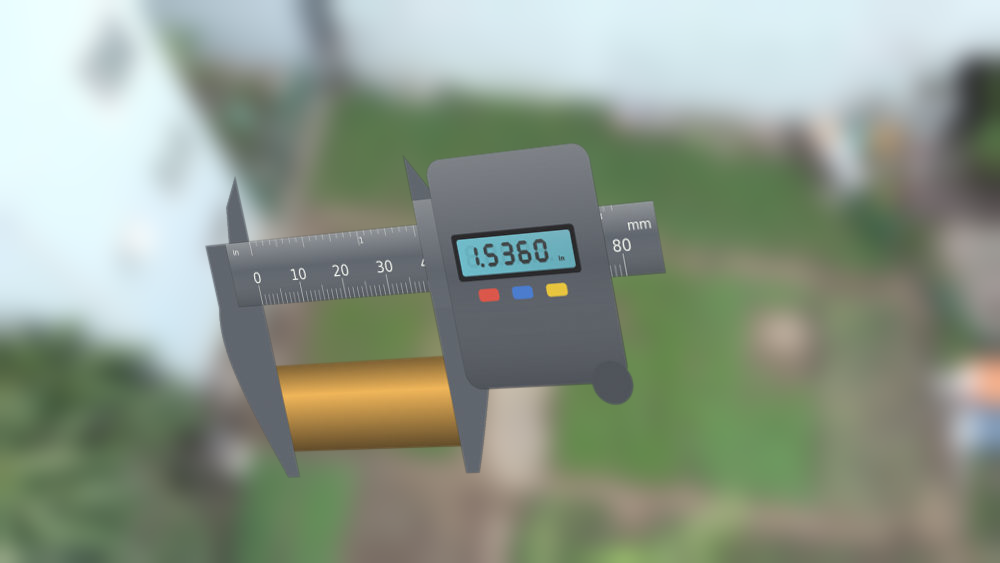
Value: 1.5360
